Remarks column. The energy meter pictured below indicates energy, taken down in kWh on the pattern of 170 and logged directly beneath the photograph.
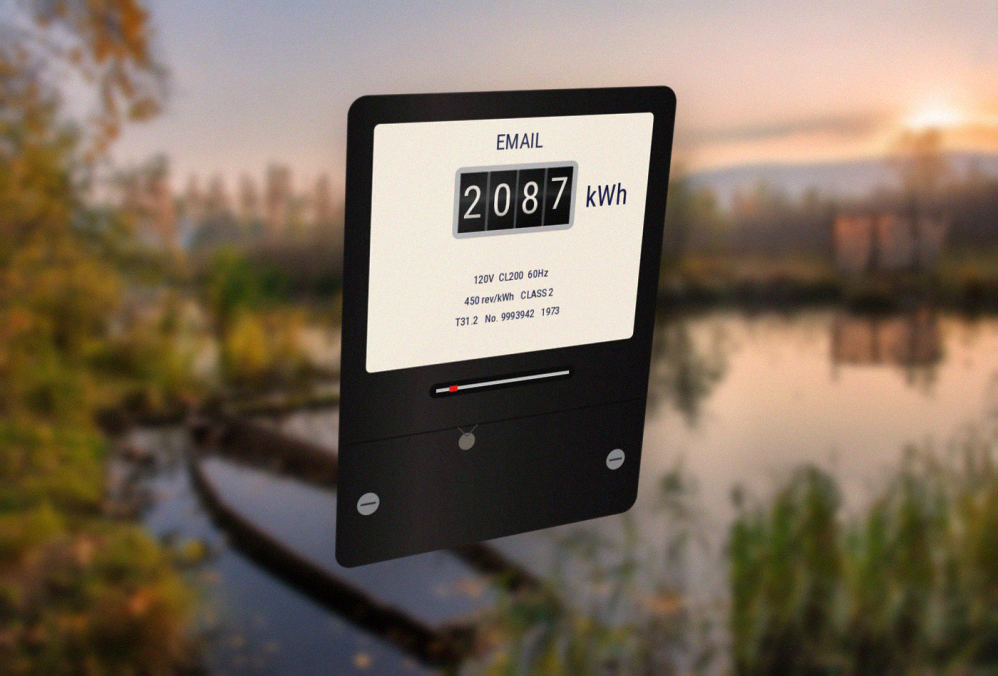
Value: 2087
